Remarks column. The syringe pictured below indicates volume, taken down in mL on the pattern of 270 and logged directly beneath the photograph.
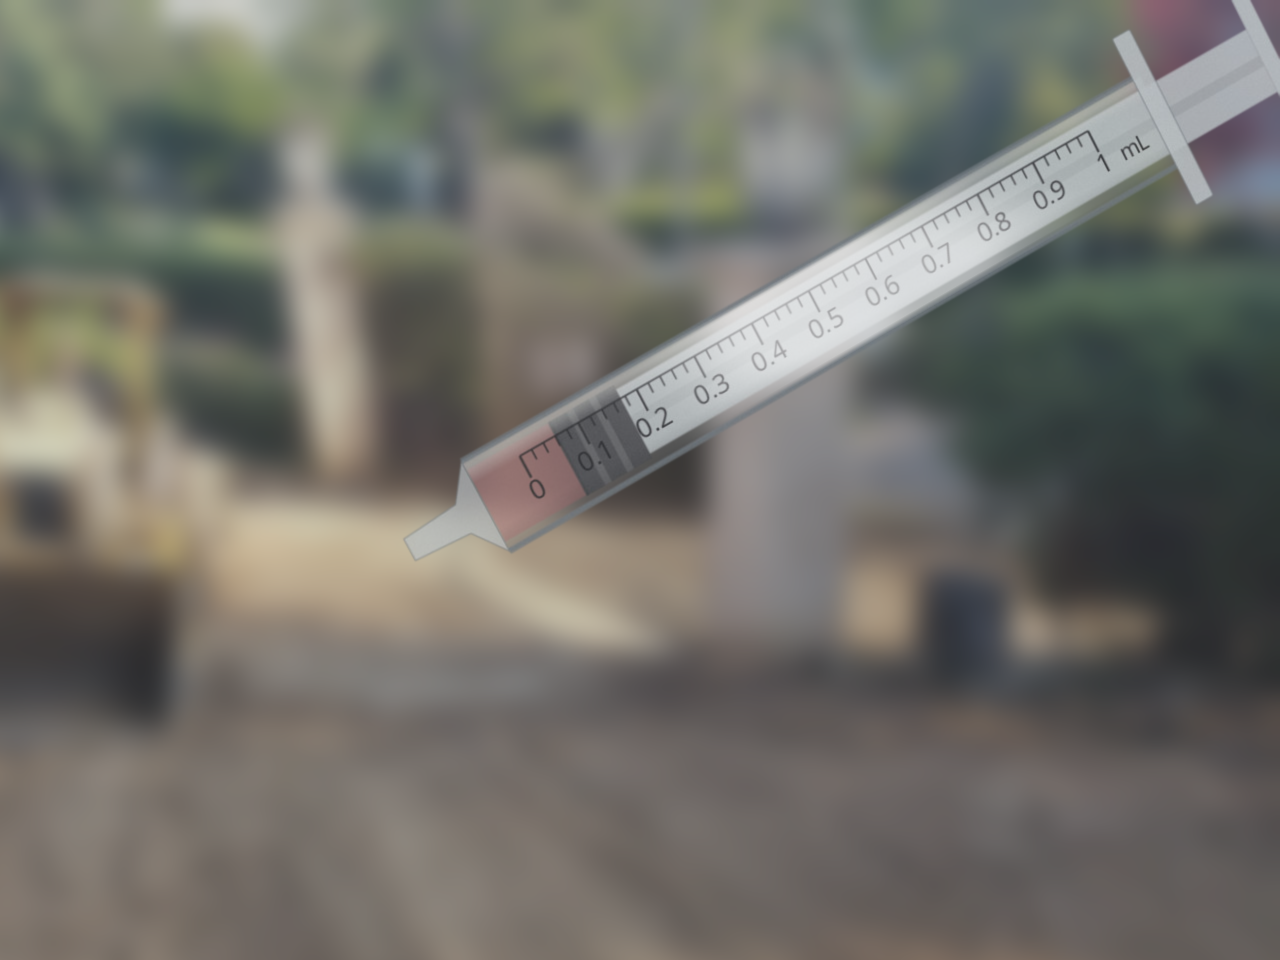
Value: 0.06
